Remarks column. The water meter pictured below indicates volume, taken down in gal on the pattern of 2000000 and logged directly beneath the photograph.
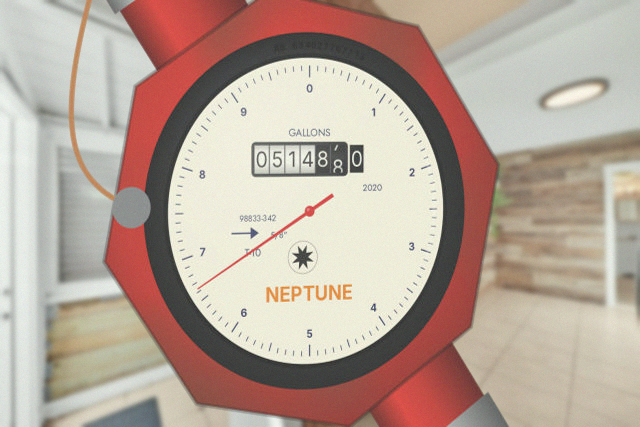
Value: 514876.6
